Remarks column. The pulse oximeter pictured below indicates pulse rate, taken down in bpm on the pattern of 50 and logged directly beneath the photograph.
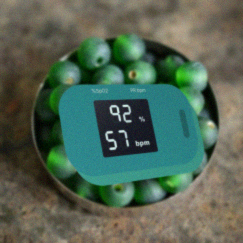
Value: 57
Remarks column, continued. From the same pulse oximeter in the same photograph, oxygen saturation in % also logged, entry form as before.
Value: 92
